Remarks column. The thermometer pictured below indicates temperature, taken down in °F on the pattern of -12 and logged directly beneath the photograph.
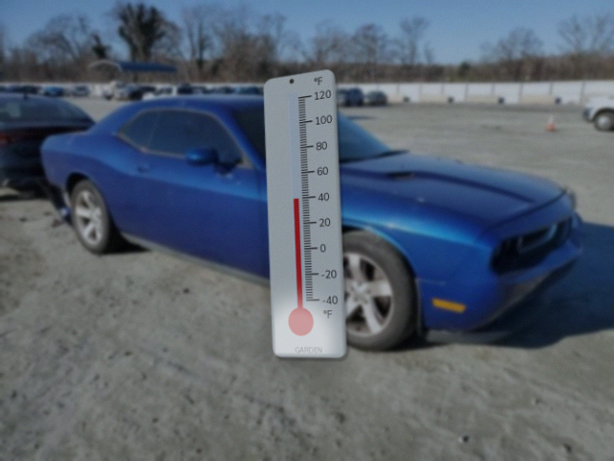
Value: 40
